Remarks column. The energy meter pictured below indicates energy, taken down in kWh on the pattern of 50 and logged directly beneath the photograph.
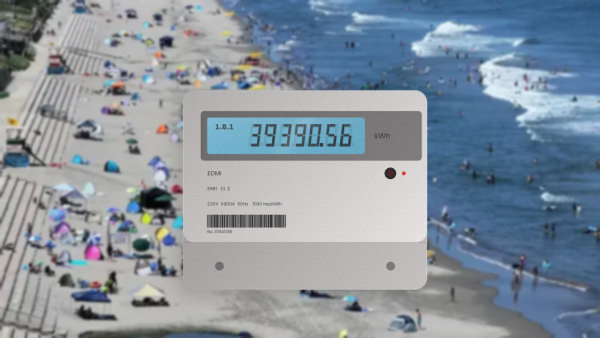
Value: 39390.56
